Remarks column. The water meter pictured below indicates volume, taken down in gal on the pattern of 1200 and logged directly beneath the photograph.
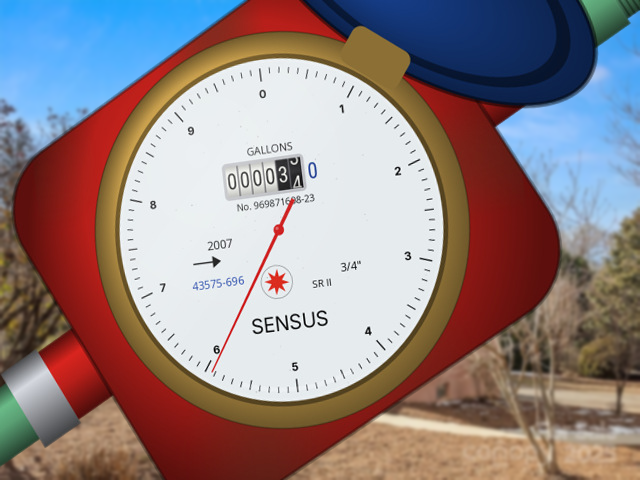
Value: 335.9
